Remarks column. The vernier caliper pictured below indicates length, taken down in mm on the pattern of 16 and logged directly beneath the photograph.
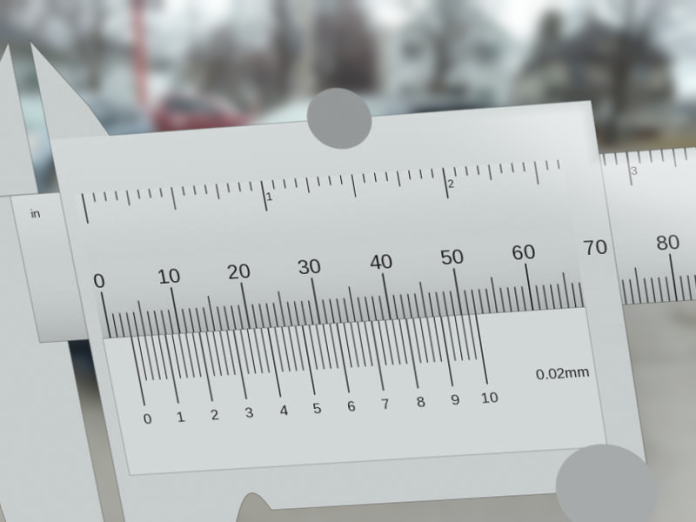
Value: 3.0
